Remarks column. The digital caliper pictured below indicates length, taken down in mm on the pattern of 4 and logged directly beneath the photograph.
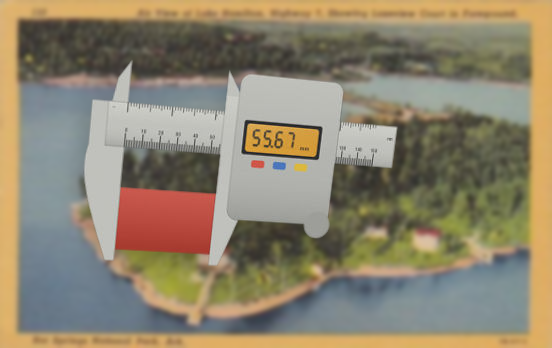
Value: 55.67
